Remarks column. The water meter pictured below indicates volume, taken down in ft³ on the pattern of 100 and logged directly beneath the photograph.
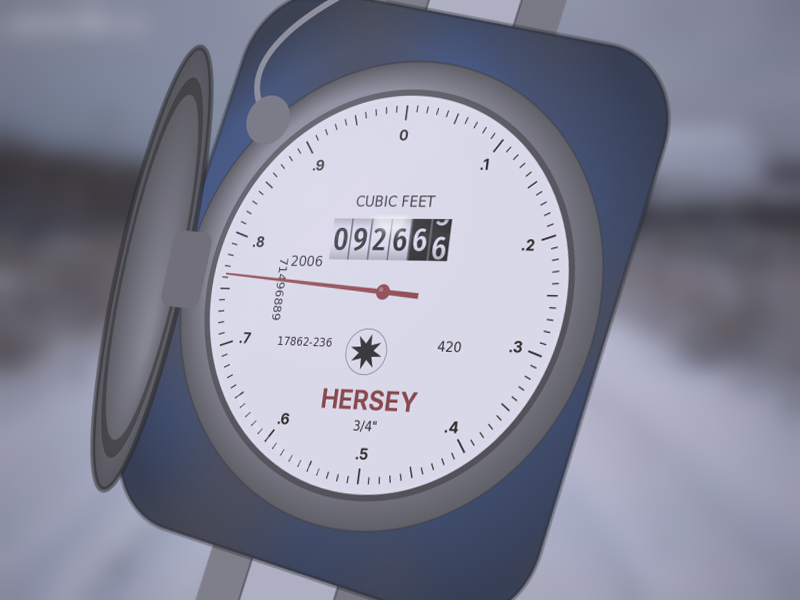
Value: 92665.76
